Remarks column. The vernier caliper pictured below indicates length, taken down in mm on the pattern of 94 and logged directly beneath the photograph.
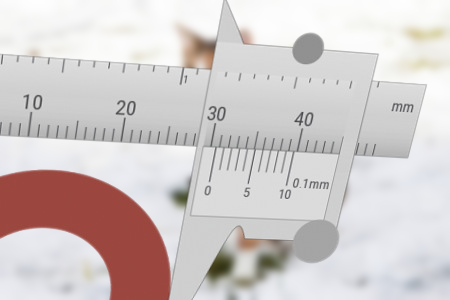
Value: 30.6
